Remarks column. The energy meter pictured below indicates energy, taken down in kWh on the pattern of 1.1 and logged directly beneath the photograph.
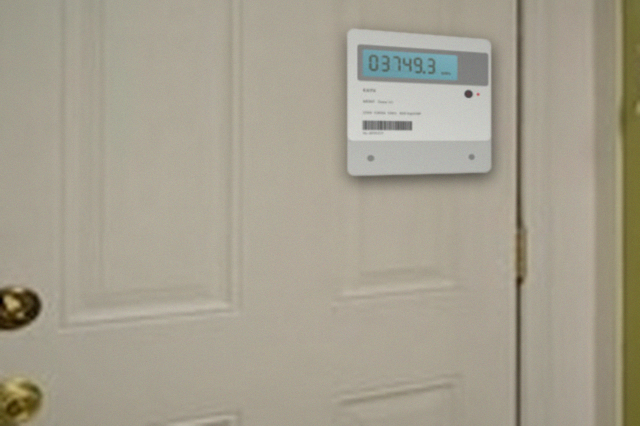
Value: 3749.3
